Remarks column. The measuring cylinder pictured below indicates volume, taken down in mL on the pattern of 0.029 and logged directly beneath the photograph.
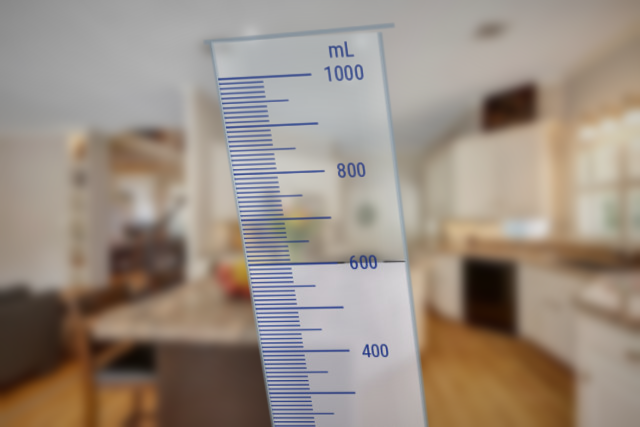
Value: 600
